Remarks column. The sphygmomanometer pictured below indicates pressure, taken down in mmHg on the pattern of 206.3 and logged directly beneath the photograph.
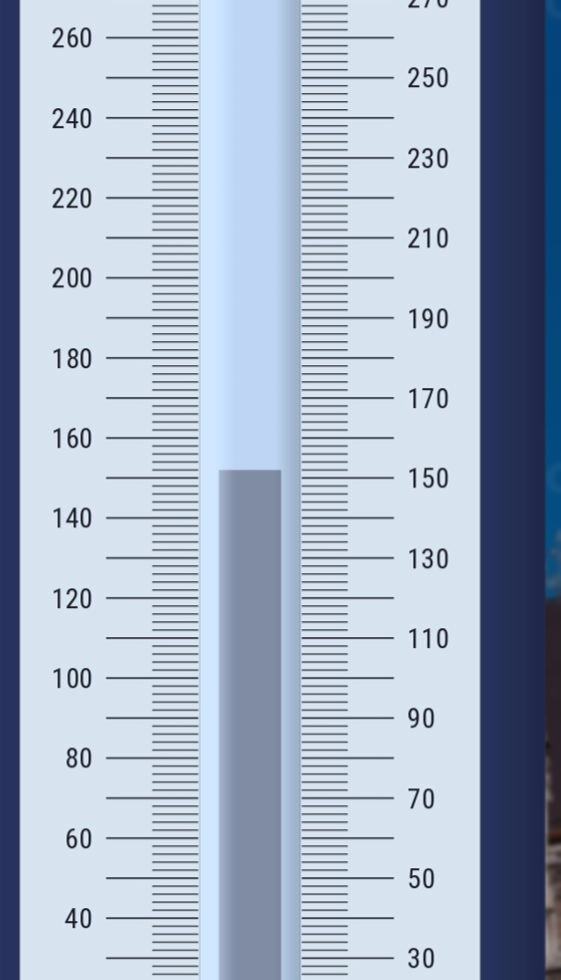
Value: 152
